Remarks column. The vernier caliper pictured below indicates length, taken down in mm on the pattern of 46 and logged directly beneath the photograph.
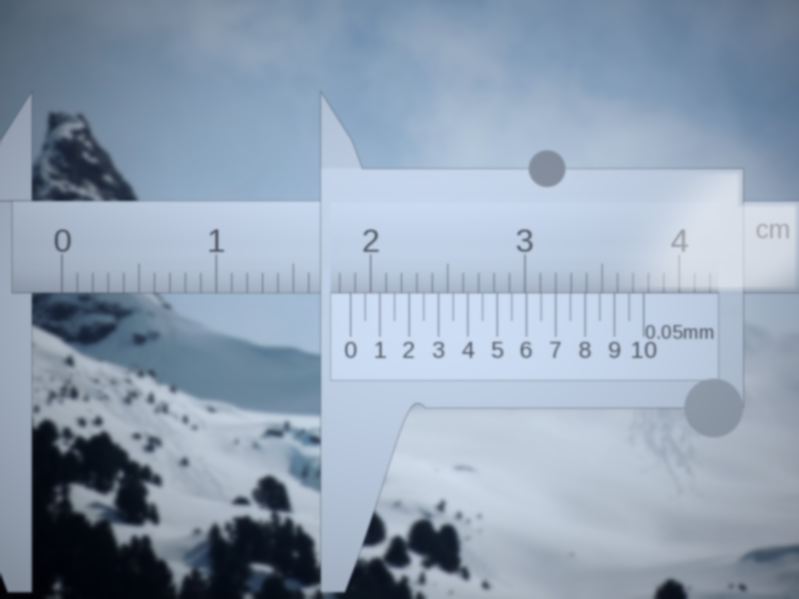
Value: 18.7
